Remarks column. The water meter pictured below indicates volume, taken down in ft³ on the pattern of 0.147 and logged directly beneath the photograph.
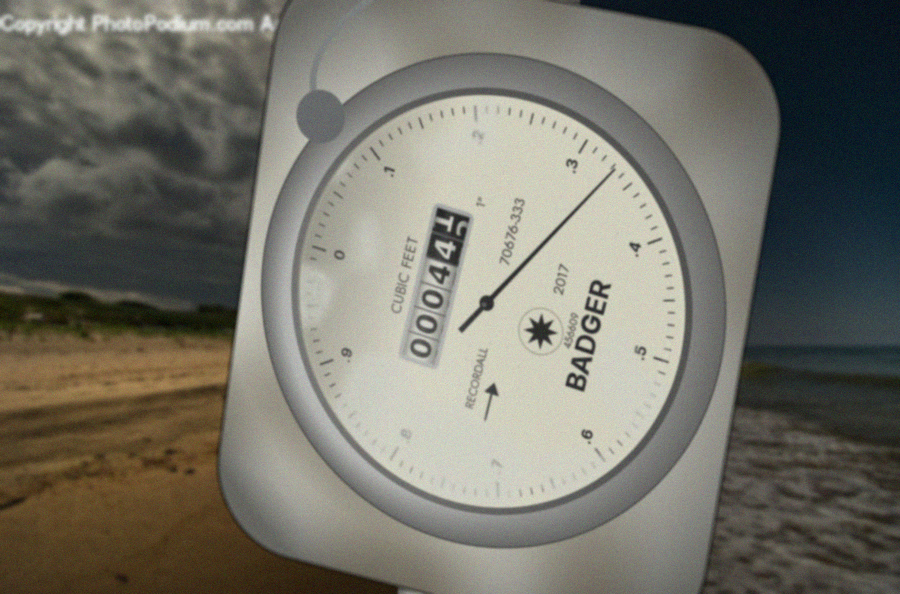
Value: 441.33
